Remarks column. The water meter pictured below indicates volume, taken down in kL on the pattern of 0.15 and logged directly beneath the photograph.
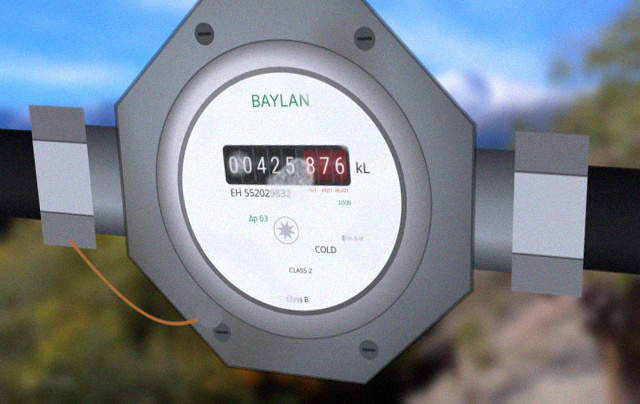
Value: 425.876
